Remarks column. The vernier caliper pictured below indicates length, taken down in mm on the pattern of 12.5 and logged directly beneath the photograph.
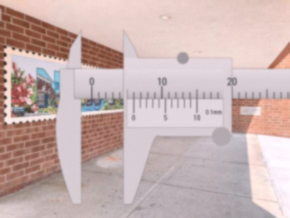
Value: 6.0
